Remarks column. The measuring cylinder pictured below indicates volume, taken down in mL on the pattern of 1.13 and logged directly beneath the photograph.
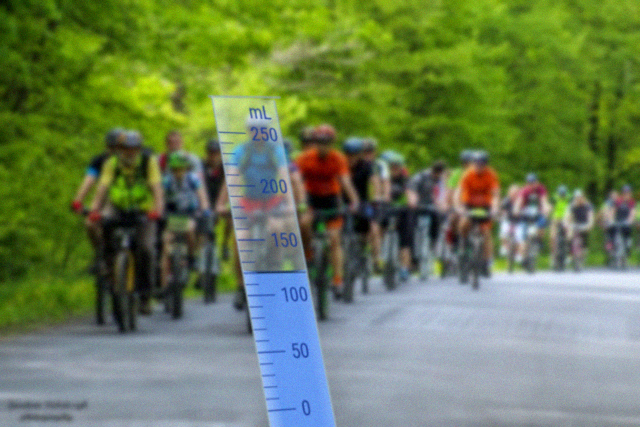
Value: 120
